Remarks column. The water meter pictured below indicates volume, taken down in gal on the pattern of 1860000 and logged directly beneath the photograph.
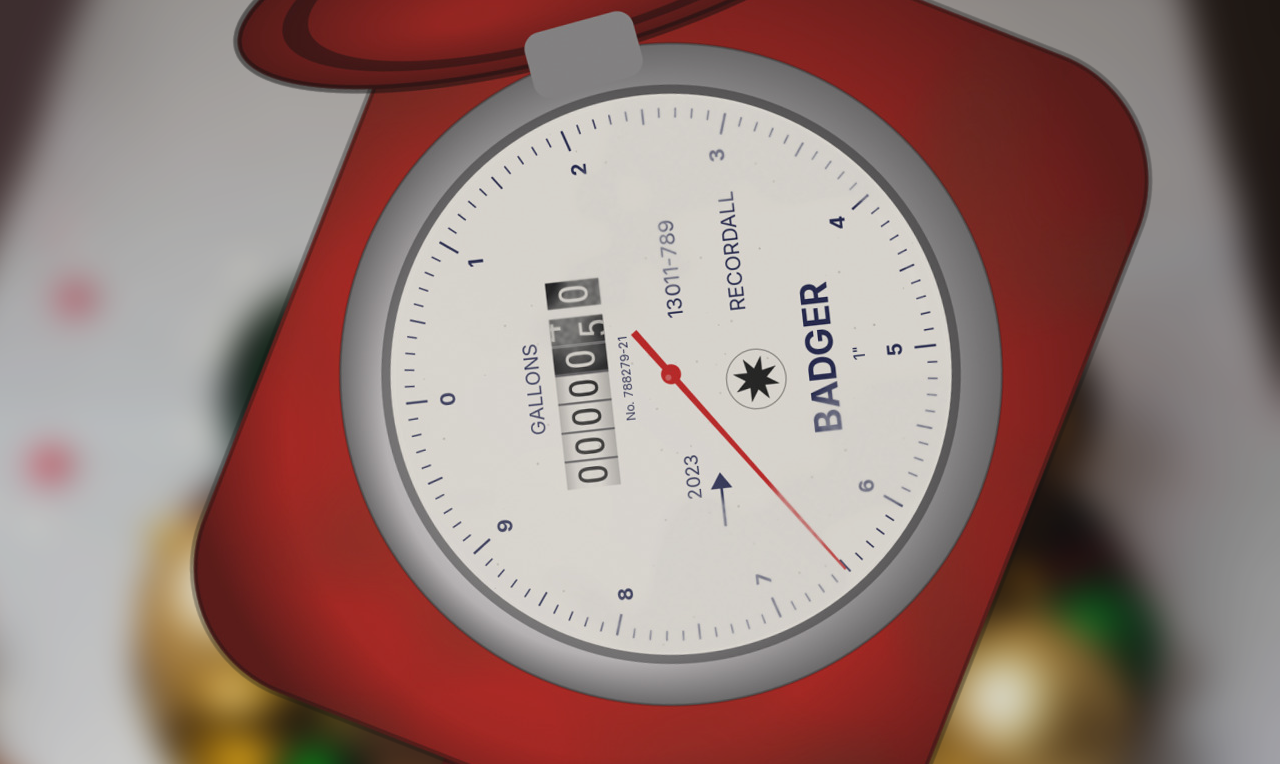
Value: 46.5
